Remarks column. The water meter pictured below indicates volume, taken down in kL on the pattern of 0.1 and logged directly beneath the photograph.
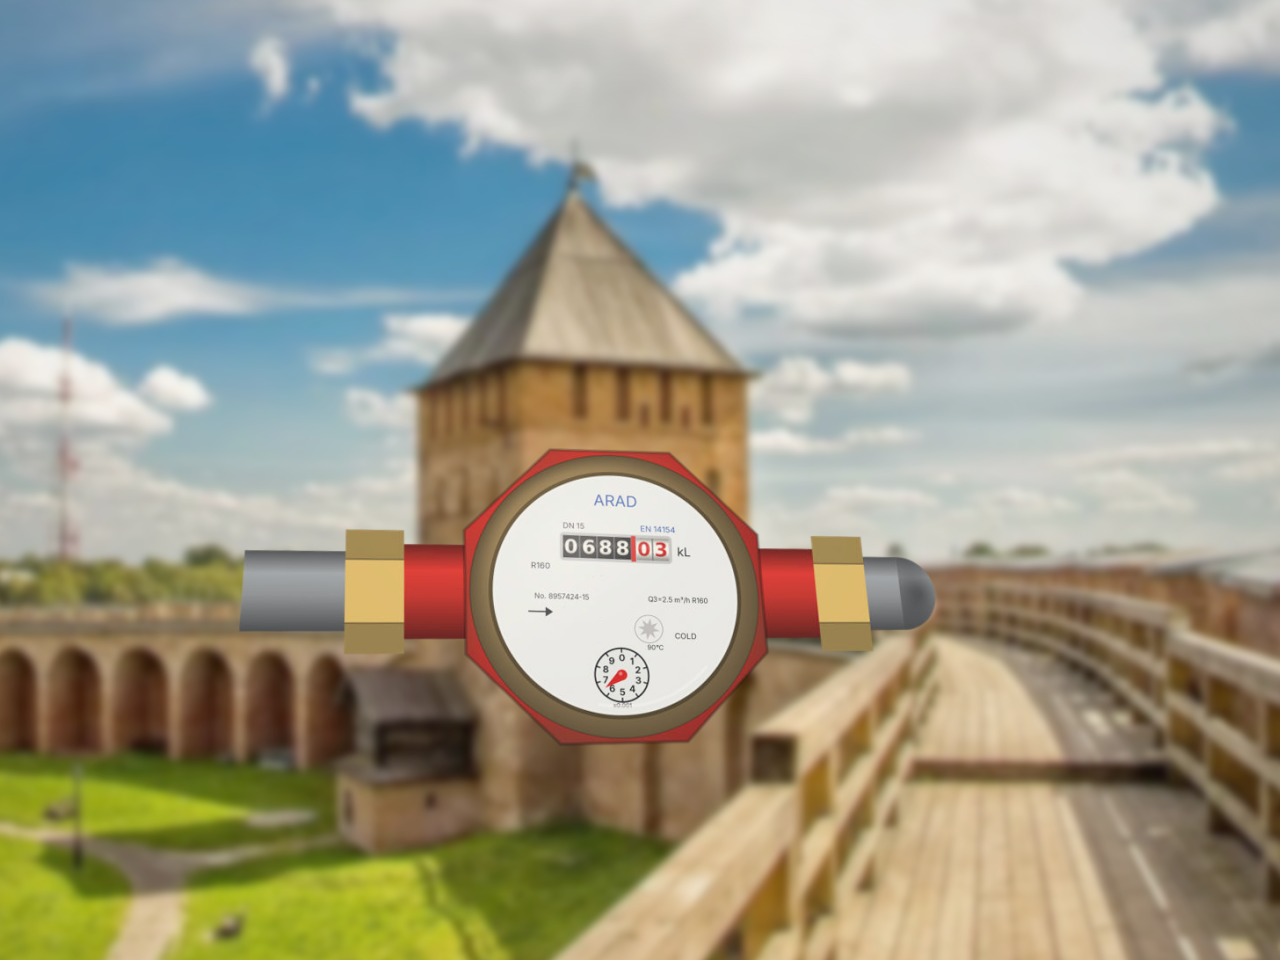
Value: 688.036
